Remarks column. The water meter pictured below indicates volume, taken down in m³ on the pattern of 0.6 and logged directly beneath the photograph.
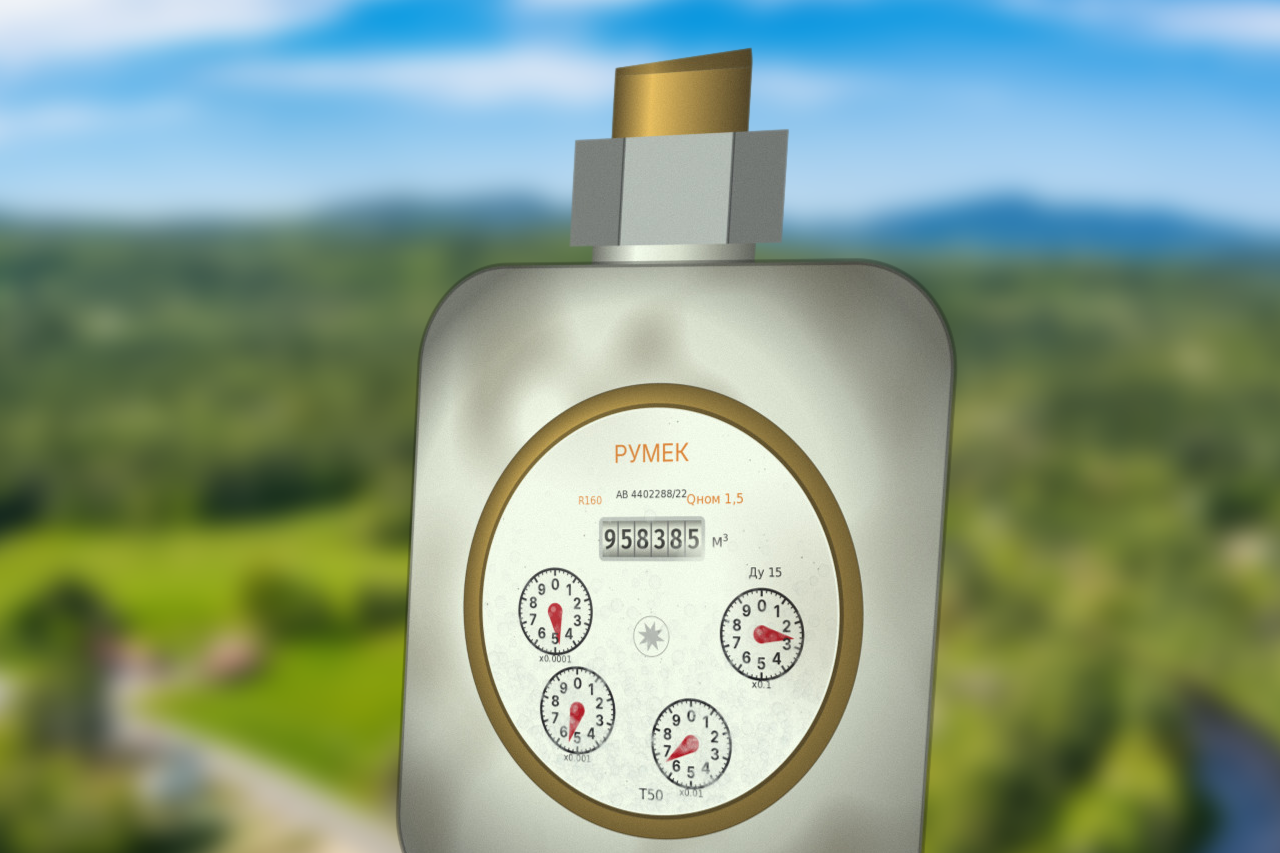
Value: 958385.2654
